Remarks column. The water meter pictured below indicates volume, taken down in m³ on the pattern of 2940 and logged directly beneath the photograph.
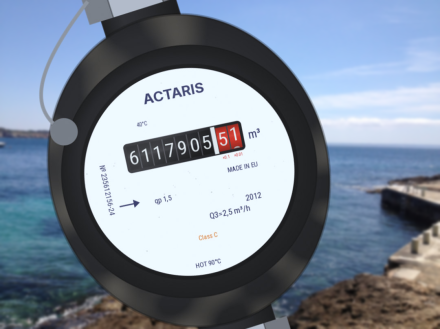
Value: 6117905.51
